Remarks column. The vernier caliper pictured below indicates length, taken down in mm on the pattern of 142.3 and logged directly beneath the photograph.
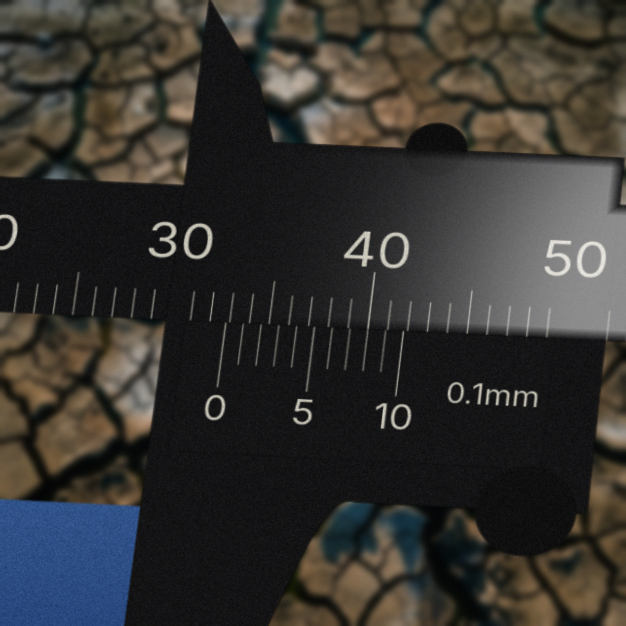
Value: 32.8
